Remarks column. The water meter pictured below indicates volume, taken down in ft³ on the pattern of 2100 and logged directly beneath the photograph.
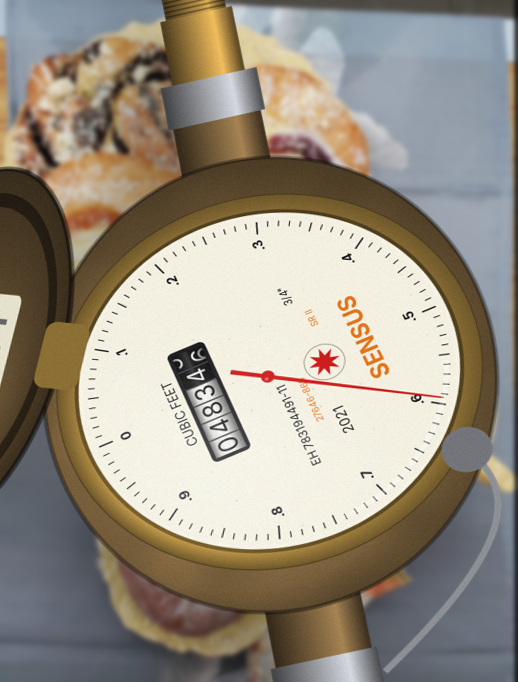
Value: 48345.59
